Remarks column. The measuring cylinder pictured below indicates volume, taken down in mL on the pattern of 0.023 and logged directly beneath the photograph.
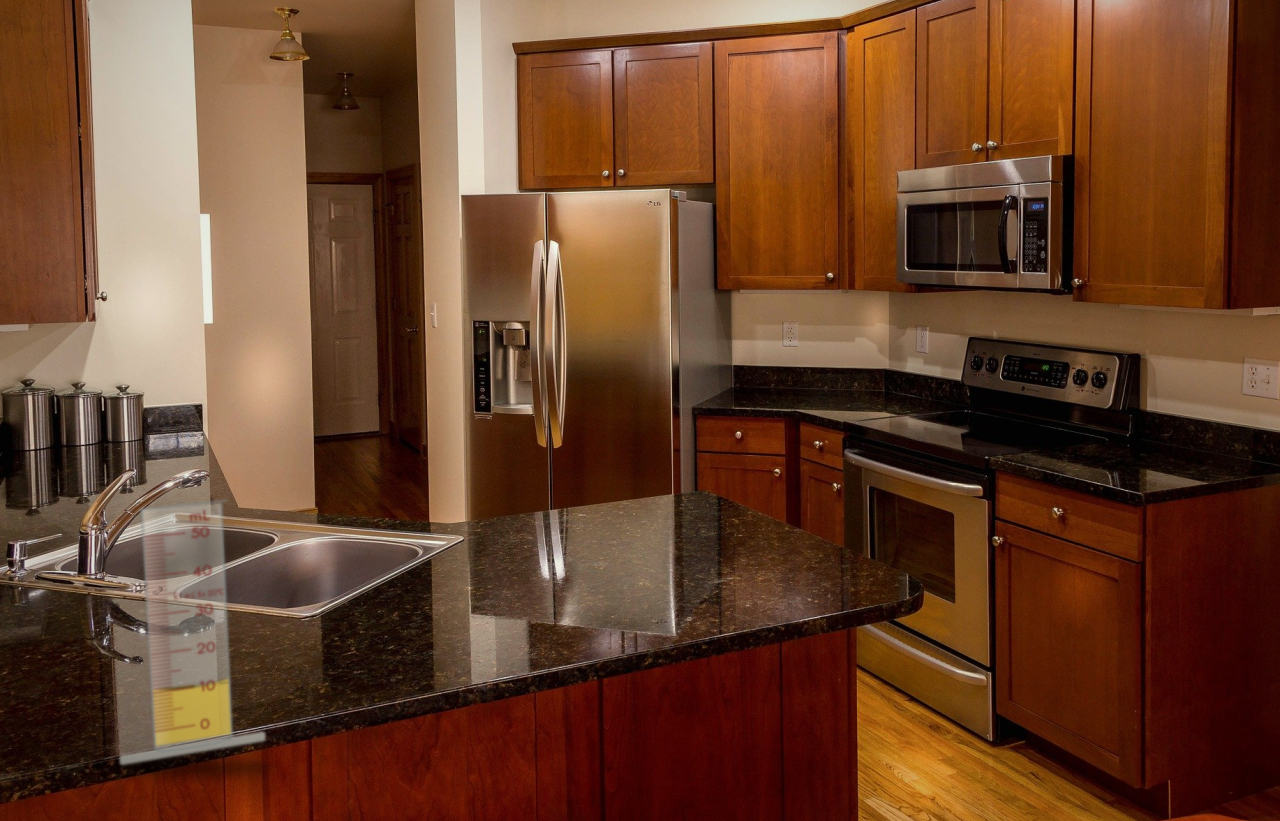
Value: 10
